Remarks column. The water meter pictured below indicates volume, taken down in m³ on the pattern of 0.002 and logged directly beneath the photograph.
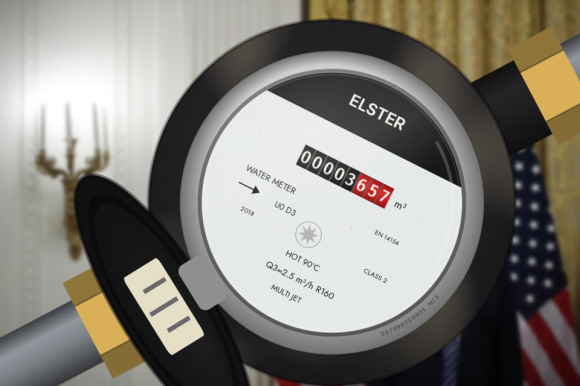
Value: 3.657
